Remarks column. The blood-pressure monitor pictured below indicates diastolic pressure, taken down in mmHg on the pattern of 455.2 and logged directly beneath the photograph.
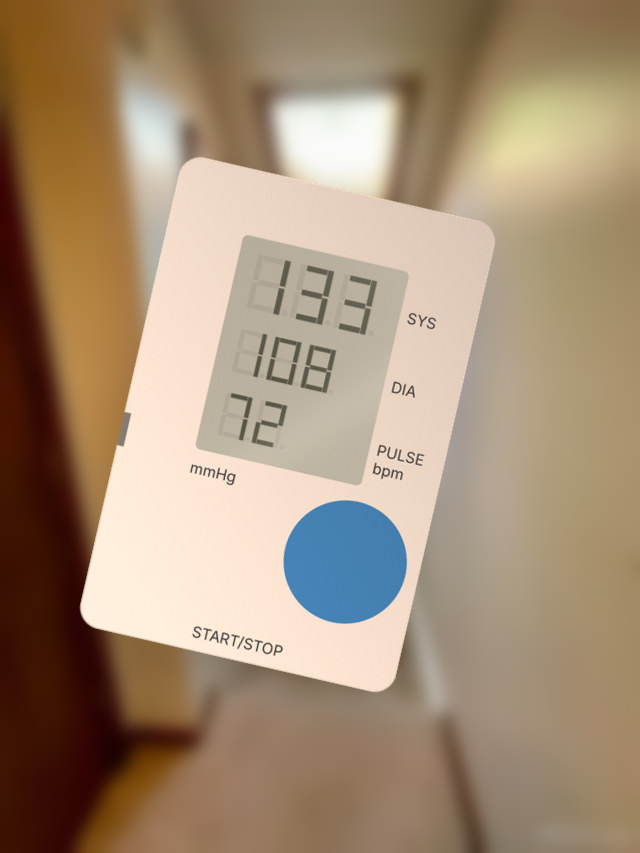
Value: 108
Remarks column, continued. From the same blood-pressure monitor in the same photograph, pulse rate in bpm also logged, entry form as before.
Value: 72
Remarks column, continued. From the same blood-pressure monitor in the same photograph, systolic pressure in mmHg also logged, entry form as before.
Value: 133
